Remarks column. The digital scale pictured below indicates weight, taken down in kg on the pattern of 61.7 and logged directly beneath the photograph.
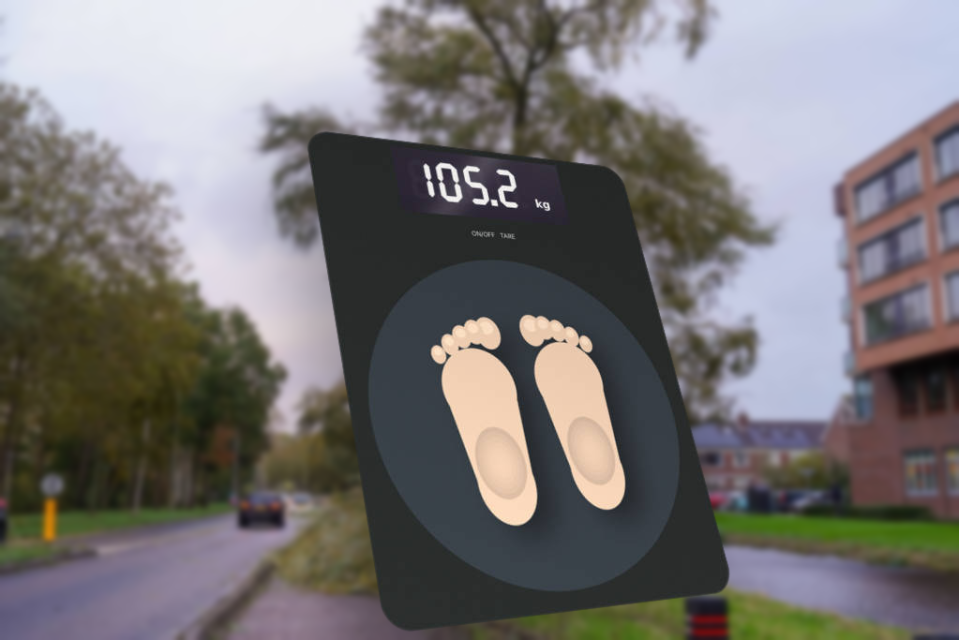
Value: 105.2
